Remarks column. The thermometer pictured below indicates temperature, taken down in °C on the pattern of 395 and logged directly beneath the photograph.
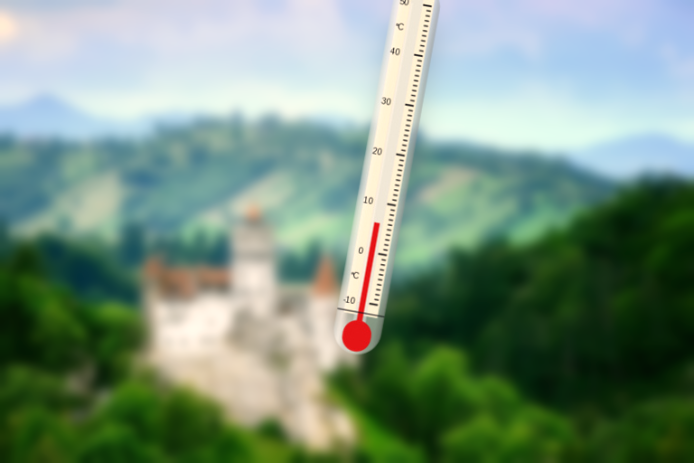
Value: 6
